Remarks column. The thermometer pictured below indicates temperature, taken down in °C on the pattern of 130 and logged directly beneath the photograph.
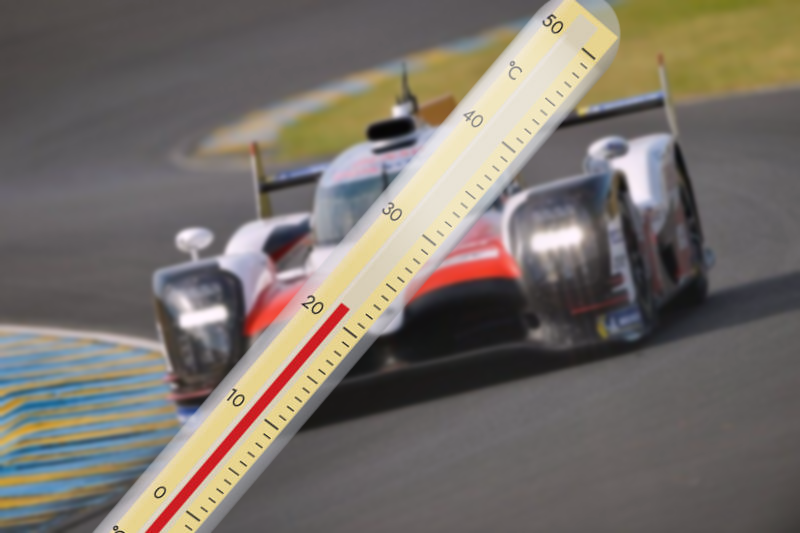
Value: 21.5
